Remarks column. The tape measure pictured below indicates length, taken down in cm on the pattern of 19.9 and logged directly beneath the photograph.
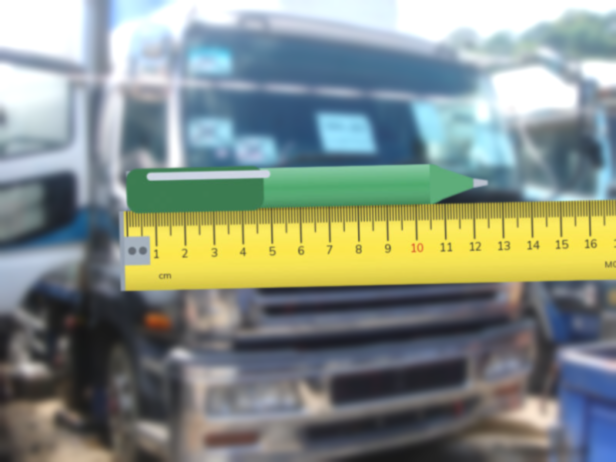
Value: 12.5
